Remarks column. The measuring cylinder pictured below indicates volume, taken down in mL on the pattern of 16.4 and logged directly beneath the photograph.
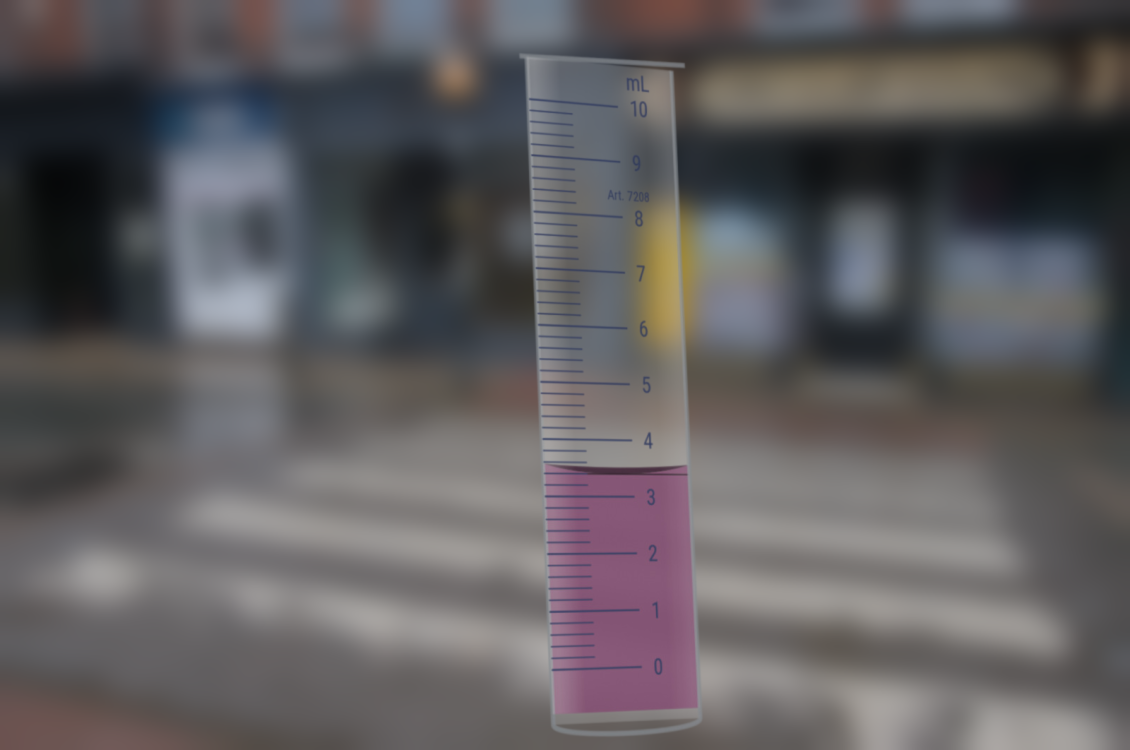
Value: 3.4
